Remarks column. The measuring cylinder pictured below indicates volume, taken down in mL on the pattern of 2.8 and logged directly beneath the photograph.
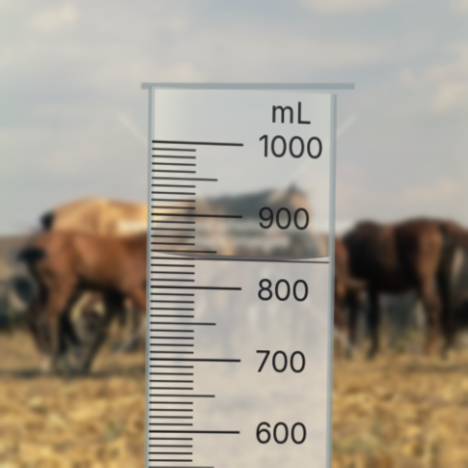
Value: 840
